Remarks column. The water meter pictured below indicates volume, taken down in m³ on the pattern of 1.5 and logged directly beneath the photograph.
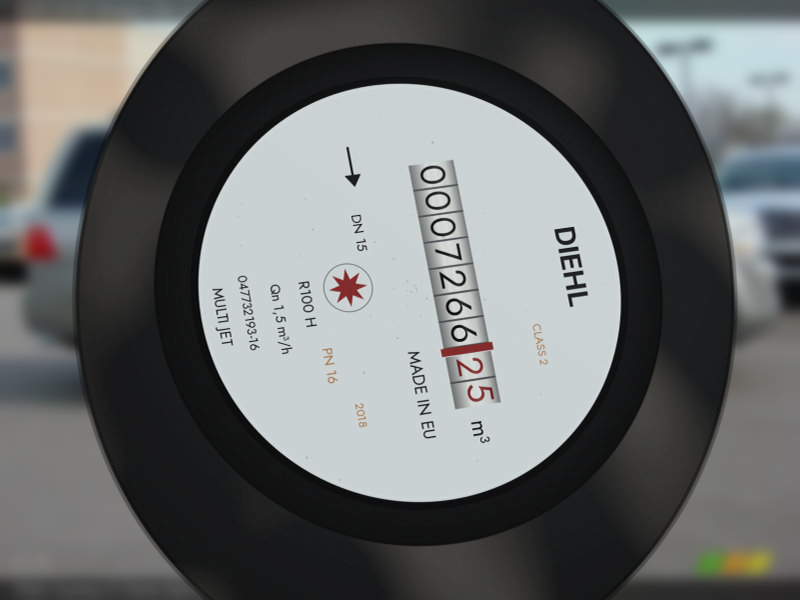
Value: 7266.25
